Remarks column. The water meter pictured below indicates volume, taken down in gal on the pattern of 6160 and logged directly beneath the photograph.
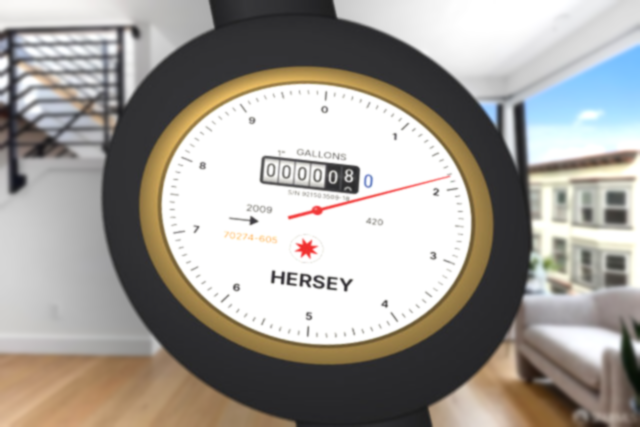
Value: 81.8
